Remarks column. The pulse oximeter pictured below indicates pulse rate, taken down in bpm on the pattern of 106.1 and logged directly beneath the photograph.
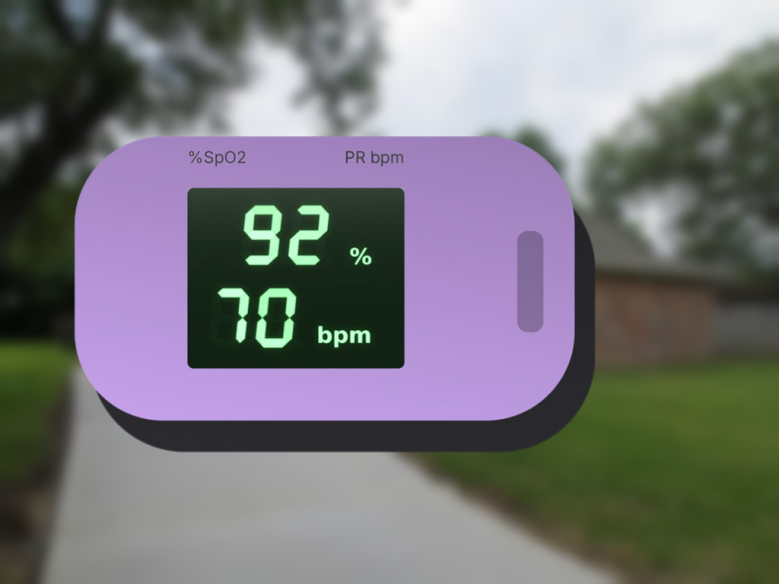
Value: 70
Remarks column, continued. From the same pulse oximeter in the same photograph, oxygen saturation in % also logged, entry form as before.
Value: 92
